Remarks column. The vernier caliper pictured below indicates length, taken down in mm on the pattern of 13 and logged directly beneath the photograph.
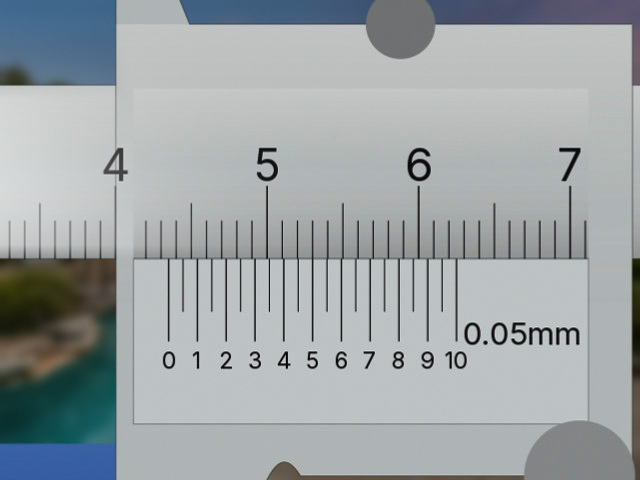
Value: 43.5
